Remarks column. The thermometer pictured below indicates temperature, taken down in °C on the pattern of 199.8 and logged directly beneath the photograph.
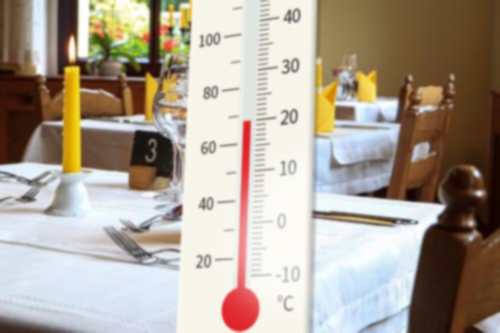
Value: 20
